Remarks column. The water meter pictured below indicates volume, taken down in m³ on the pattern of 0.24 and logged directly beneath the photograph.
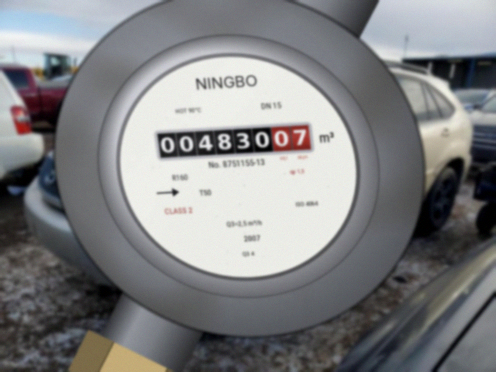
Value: 4830.07
